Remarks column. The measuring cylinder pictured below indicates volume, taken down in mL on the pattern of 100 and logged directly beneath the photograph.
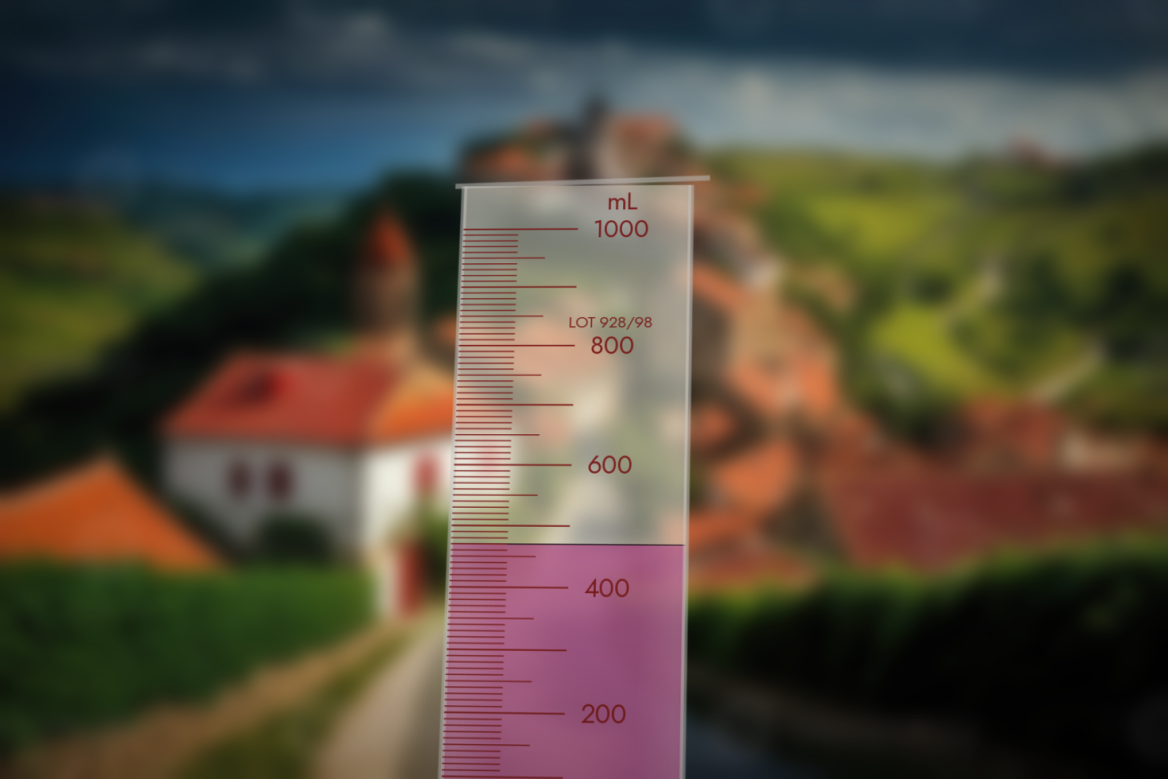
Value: 470
